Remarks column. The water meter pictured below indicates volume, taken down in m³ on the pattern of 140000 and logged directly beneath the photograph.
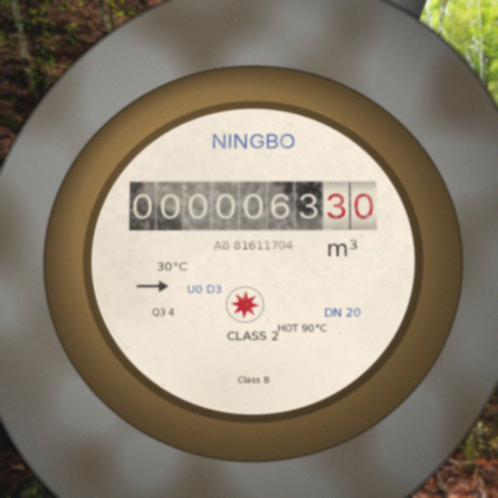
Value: 63.30
